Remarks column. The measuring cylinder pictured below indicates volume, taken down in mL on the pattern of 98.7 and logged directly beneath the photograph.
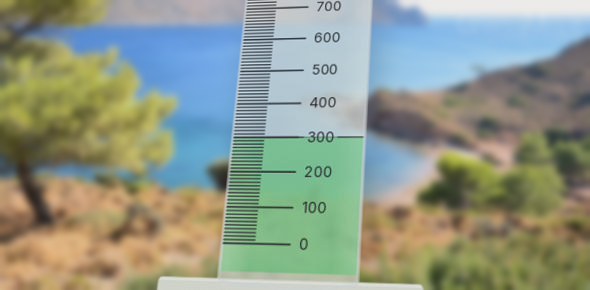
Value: 300
